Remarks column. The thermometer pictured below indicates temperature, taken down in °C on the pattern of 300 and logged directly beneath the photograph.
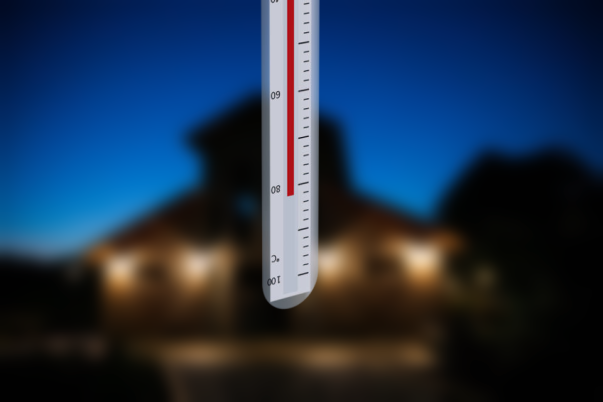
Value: 82
